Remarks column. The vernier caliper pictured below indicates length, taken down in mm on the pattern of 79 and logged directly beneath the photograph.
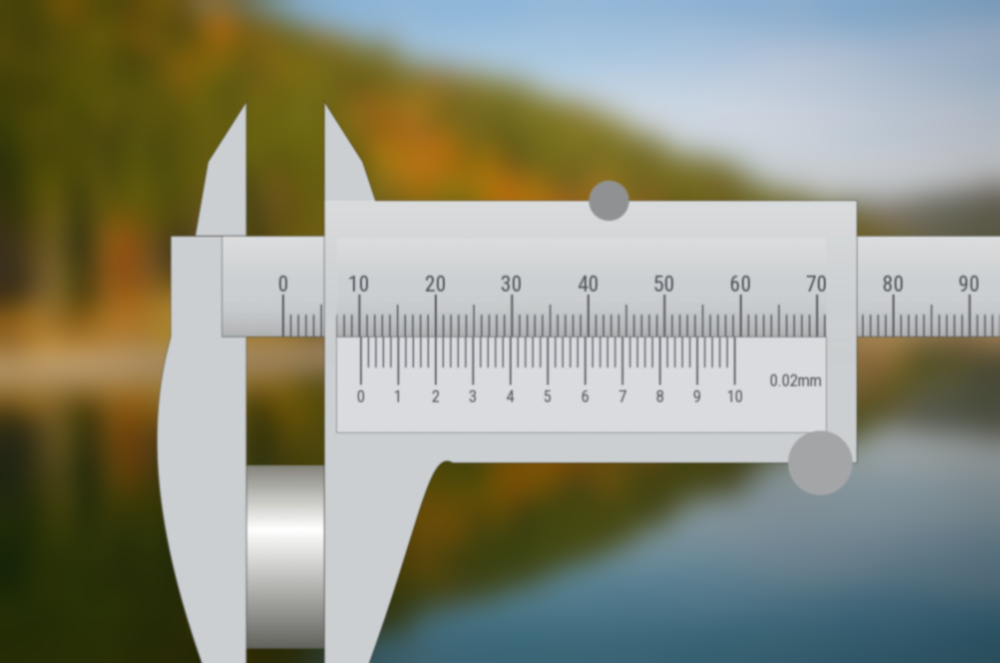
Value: 10.2
